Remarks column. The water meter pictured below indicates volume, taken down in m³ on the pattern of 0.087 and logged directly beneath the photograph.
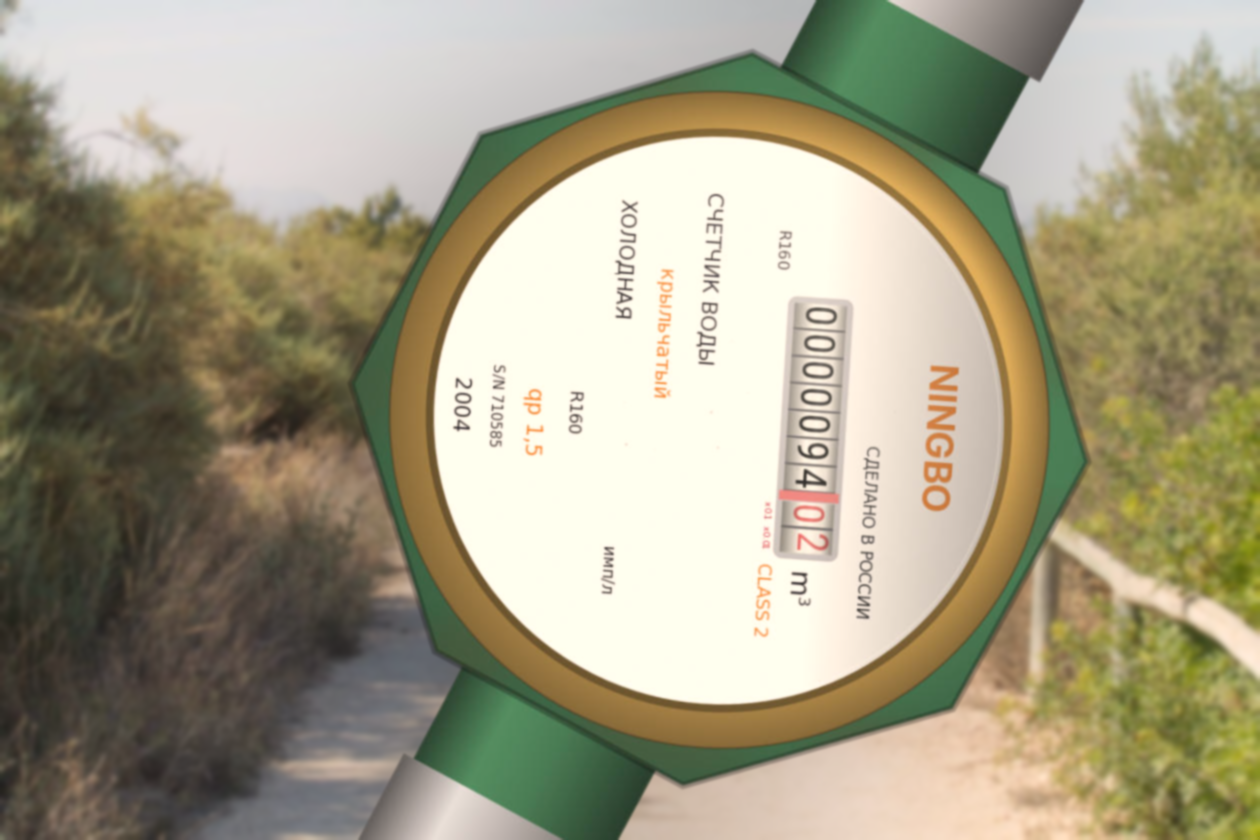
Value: 94.02
